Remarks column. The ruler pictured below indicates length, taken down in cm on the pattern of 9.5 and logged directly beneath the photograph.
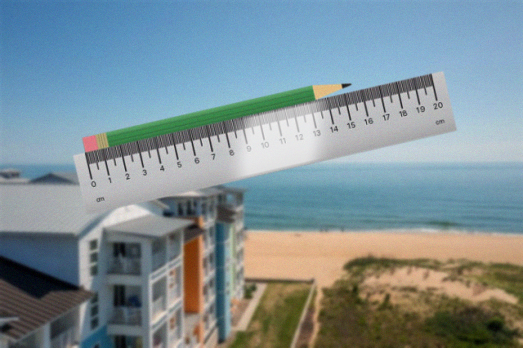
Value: 15.5
